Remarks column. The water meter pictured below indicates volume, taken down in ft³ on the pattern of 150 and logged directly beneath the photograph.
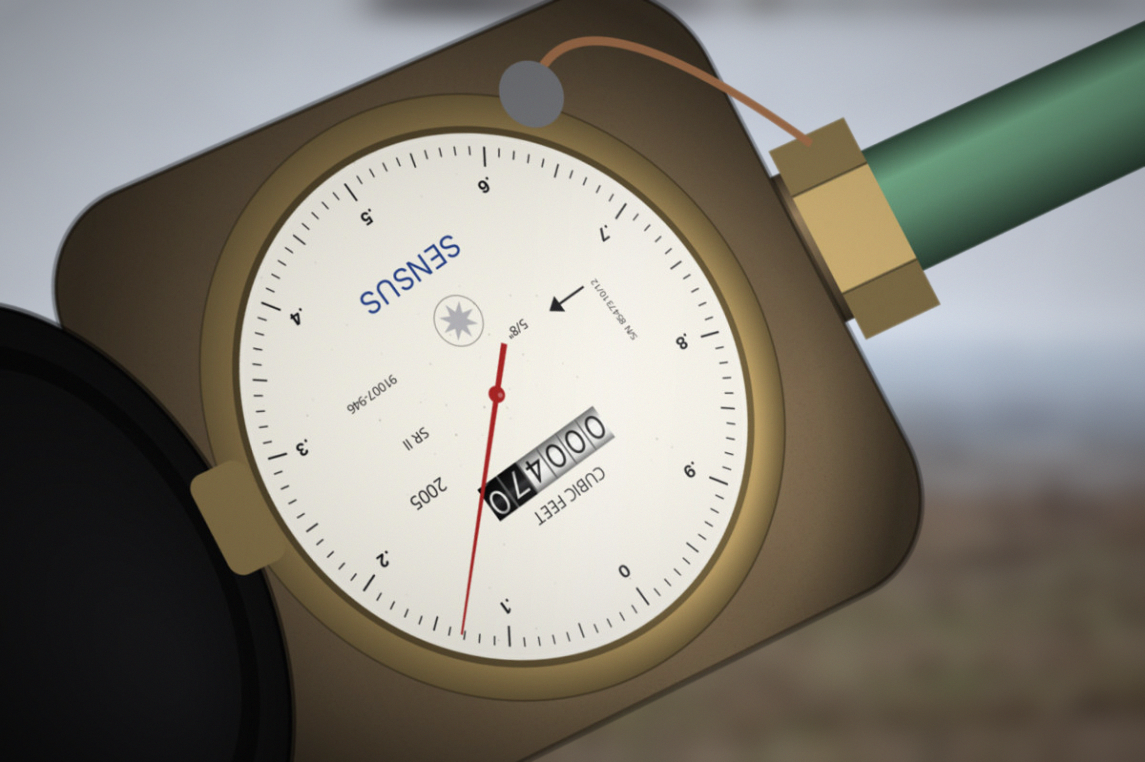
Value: 470.13
